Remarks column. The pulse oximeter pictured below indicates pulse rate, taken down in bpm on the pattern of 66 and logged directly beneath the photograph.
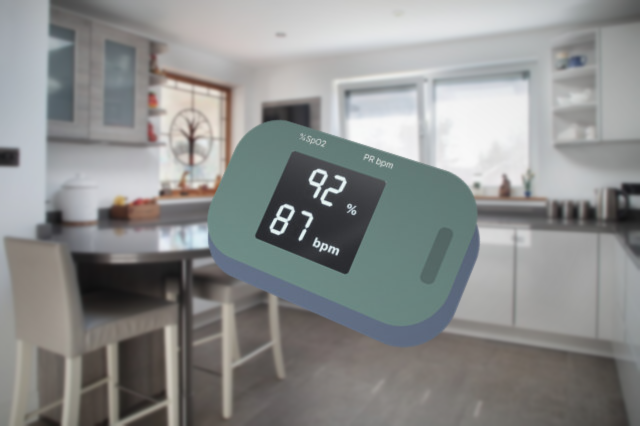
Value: 87
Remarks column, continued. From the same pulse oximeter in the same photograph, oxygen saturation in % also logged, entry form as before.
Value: 92
